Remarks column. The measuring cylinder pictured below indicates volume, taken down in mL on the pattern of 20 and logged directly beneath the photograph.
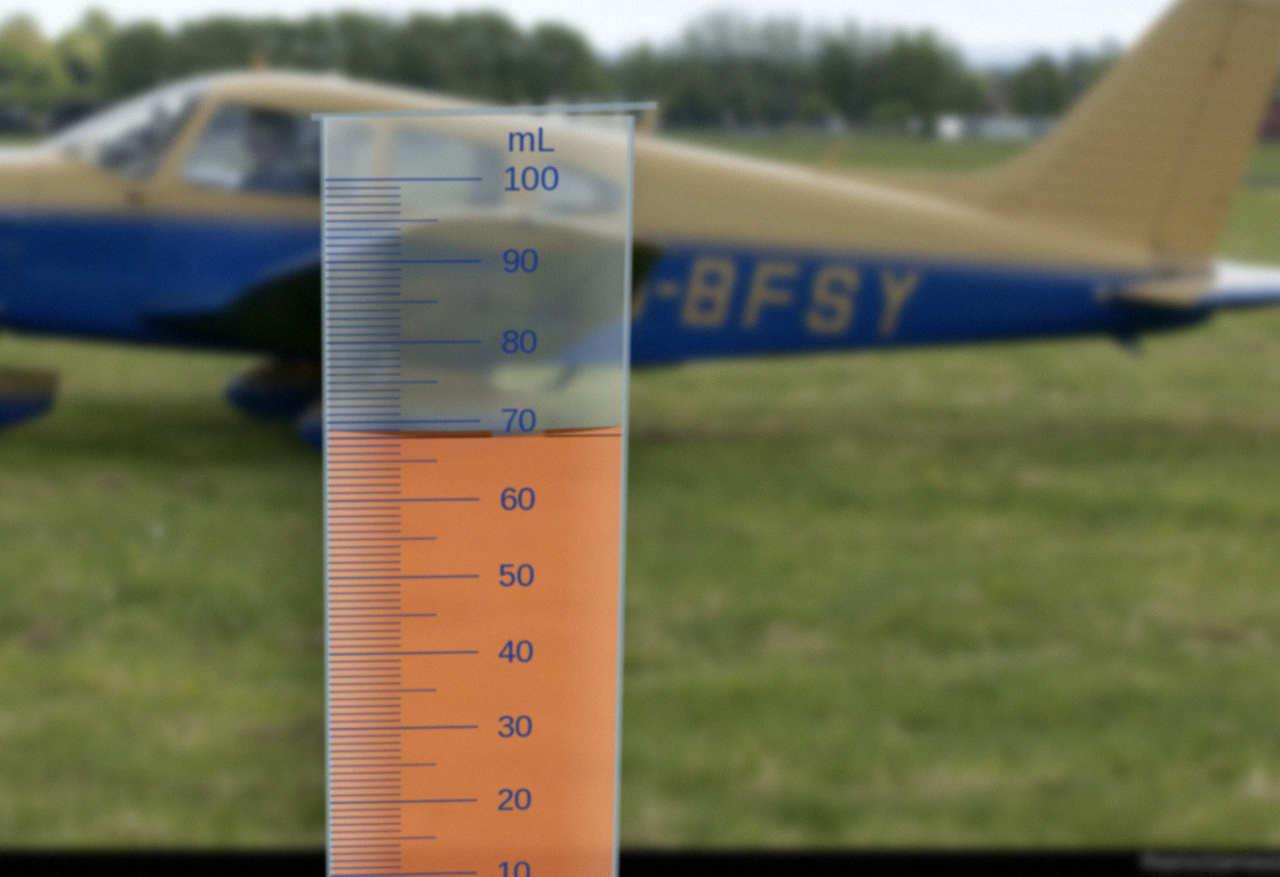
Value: 68
